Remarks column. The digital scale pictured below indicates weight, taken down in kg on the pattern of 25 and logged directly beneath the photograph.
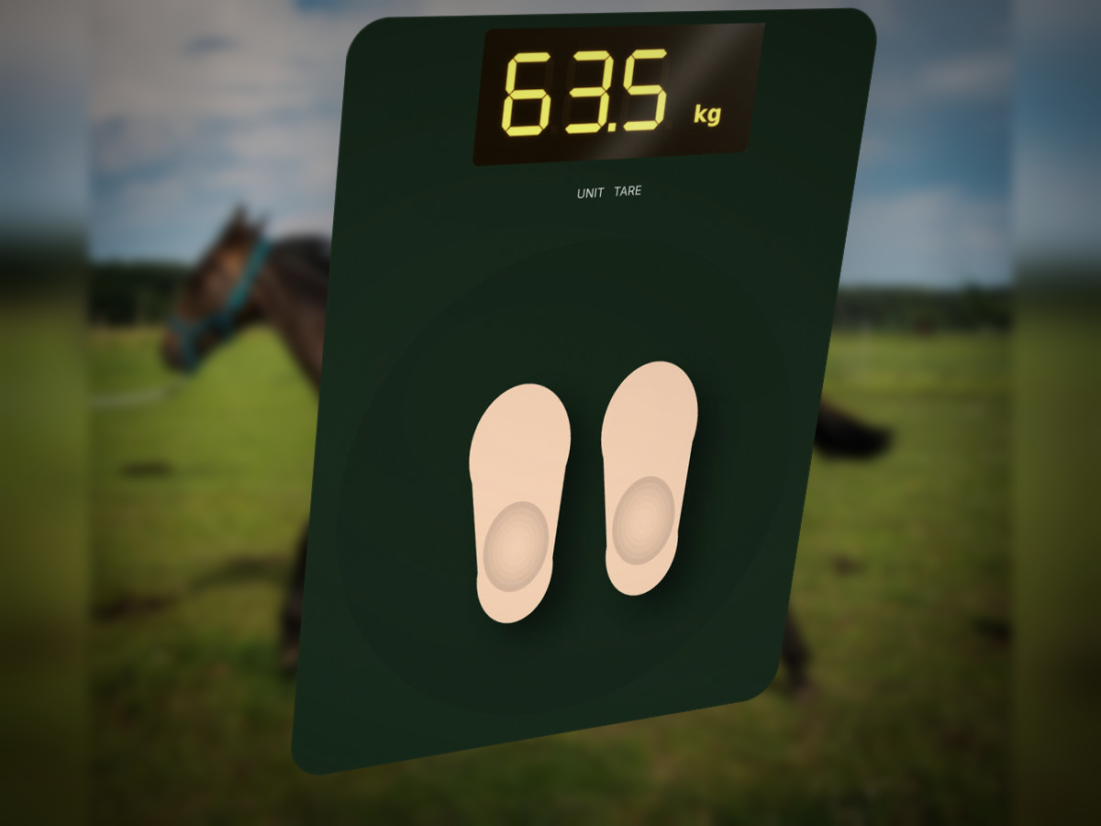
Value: 63.5
